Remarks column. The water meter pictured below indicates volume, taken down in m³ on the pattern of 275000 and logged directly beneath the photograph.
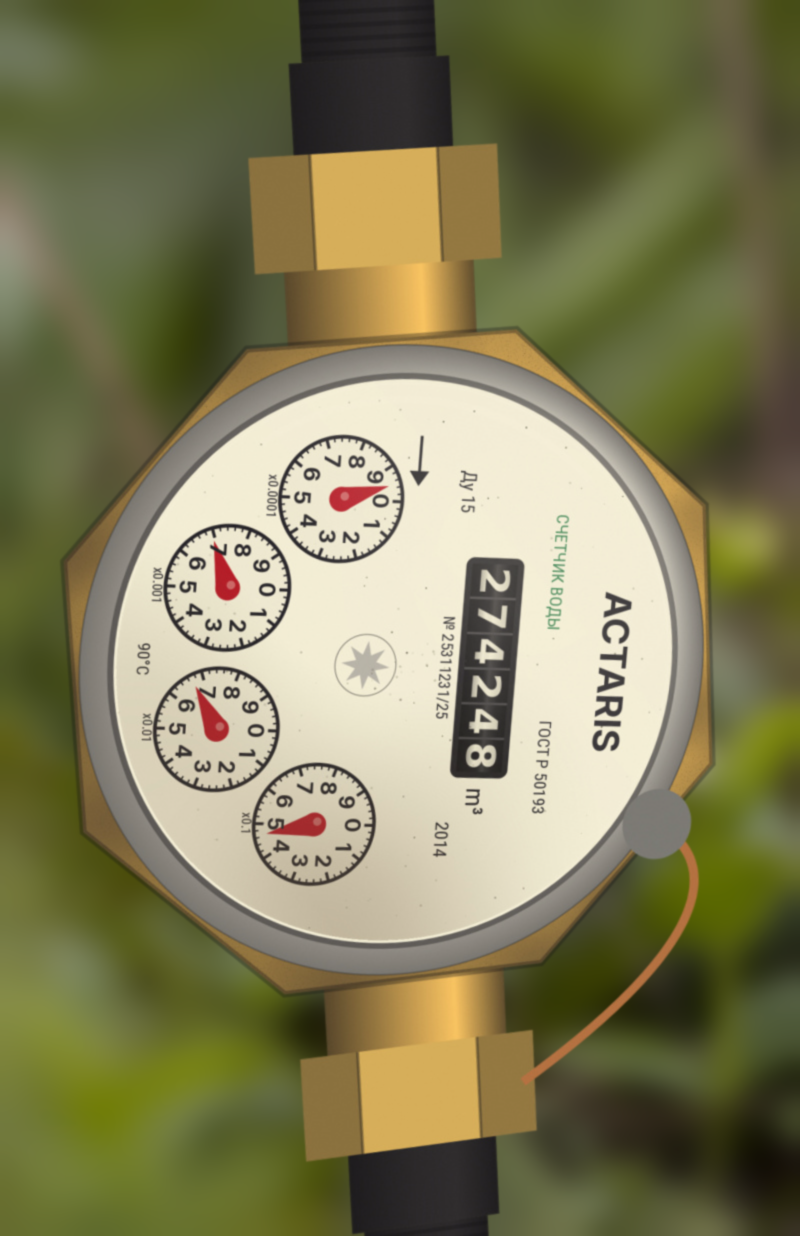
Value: 274248.4669
